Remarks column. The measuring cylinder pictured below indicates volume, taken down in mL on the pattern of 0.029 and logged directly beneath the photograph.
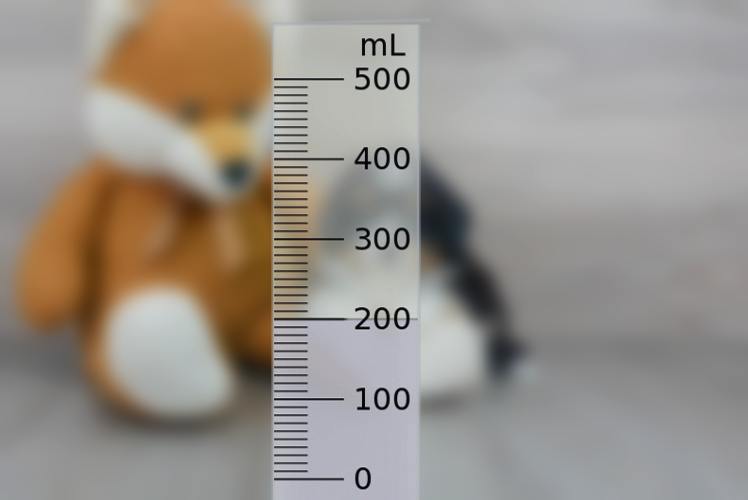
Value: 200
